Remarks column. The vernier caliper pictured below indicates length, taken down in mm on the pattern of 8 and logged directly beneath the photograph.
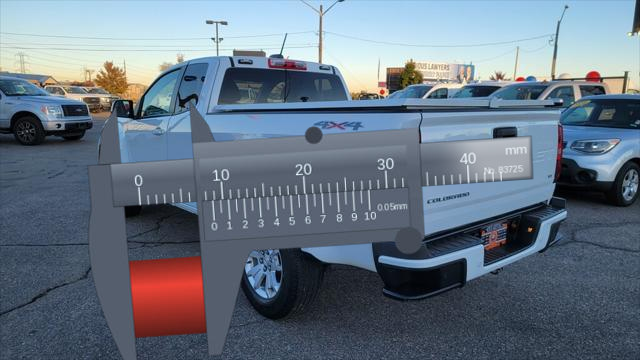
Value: 8.8
